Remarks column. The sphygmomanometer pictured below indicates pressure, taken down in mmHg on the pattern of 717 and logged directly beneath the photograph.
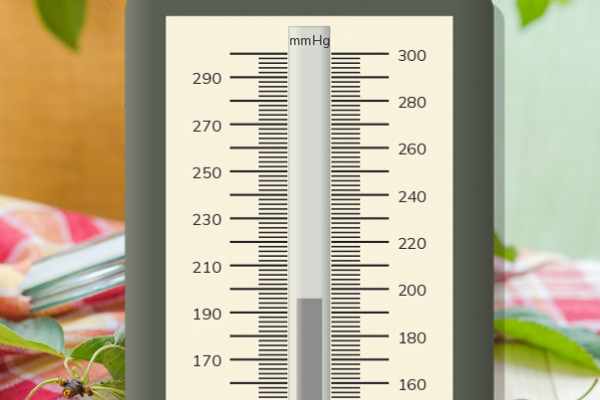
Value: 196
